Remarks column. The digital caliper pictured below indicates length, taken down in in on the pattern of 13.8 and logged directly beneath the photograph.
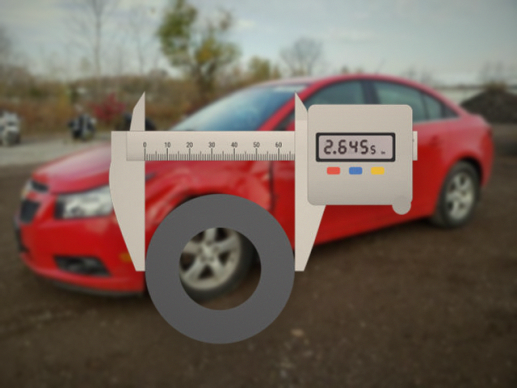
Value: 2.6455
